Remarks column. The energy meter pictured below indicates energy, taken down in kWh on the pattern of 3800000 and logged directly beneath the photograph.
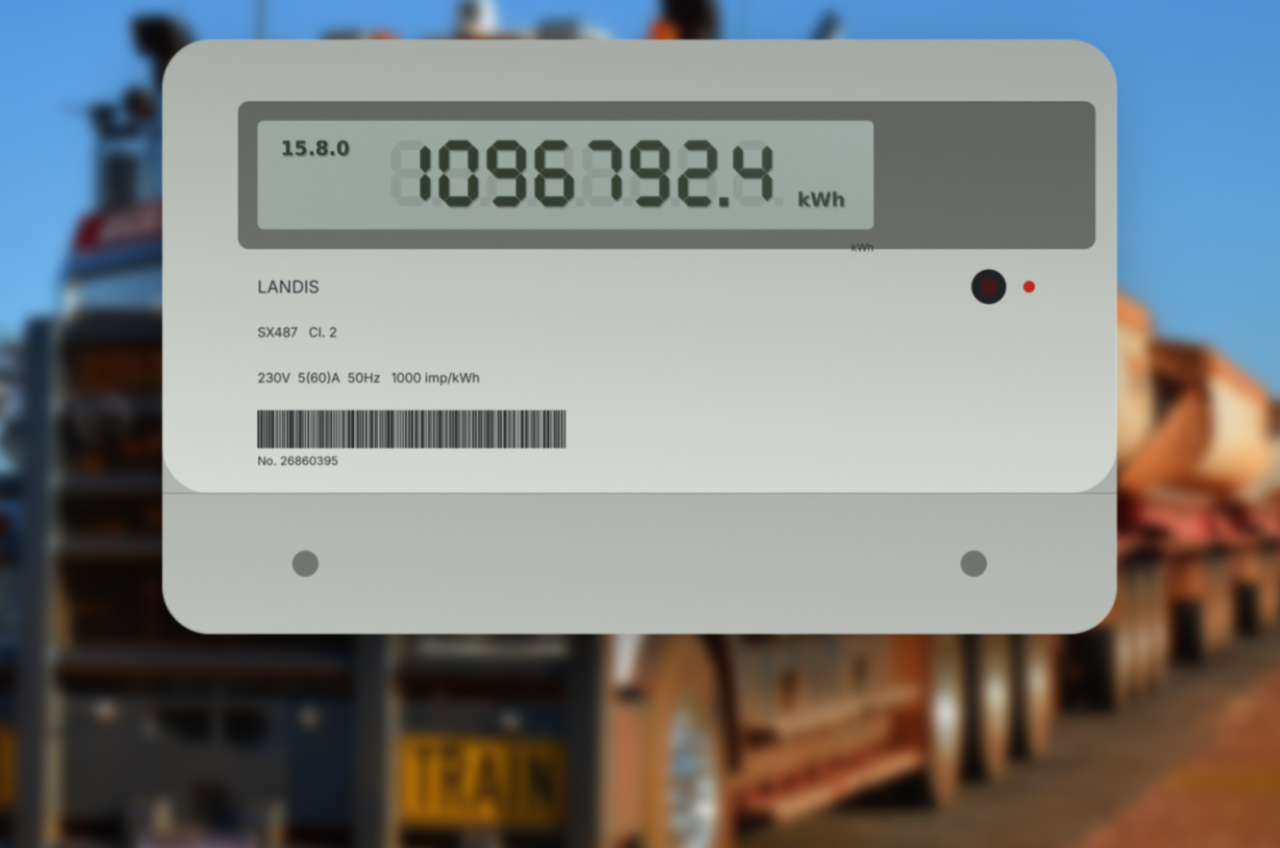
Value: 1096792.4
